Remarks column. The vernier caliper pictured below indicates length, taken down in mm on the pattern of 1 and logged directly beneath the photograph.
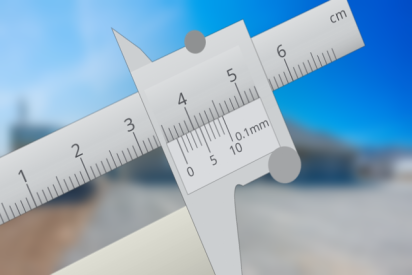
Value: 36.6
